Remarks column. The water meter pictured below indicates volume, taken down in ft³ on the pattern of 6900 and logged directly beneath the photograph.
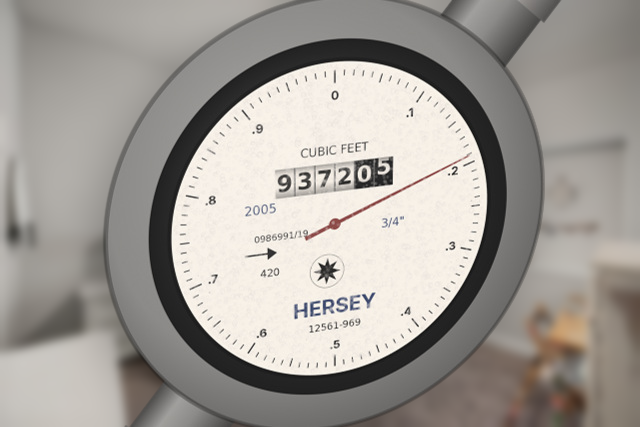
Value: 937205.19
